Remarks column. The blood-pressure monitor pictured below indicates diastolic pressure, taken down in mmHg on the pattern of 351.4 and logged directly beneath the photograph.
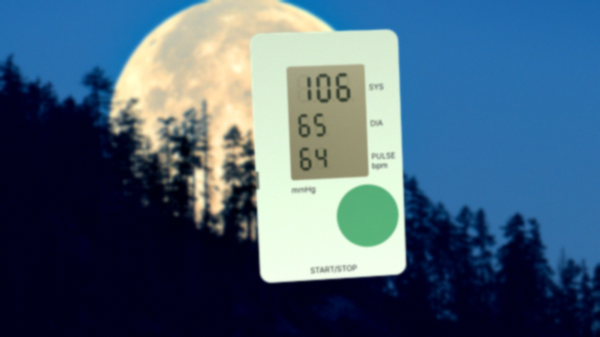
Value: 65
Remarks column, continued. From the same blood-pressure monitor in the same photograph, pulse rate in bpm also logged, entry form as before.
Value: 64
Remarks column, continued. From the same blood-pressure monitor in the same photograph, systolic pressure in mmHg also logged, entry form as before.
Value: 106
